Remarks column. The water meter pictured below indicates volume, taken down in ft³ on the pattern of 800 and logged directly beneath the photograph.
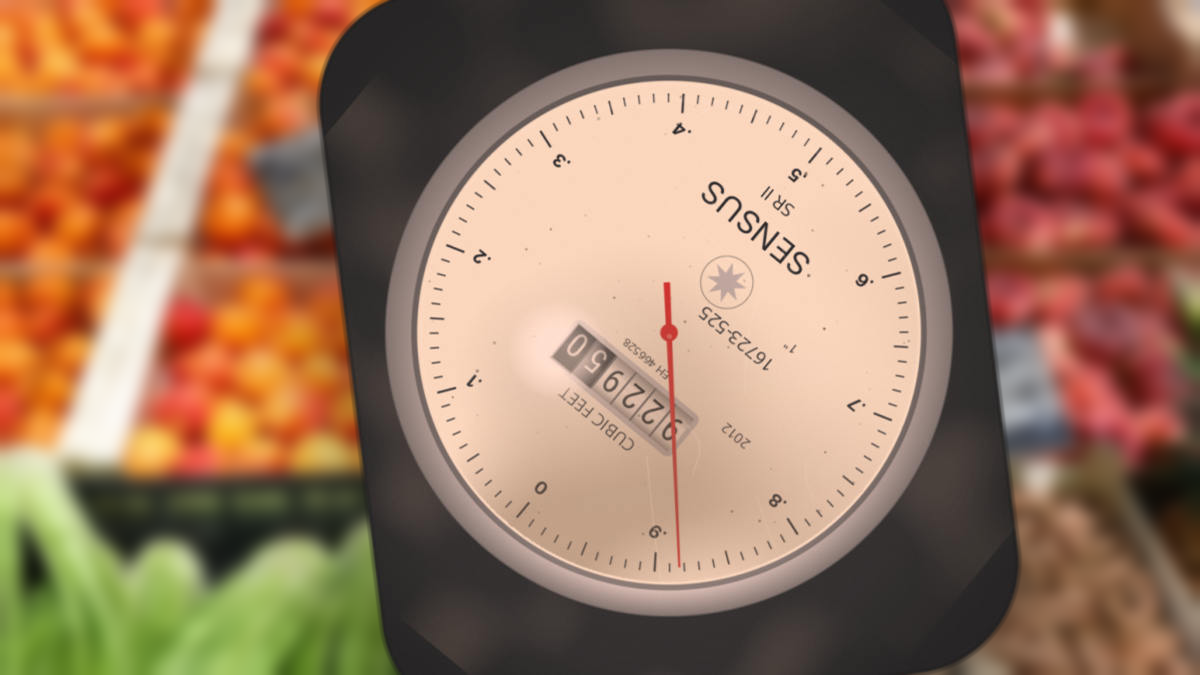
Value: 922949.88
